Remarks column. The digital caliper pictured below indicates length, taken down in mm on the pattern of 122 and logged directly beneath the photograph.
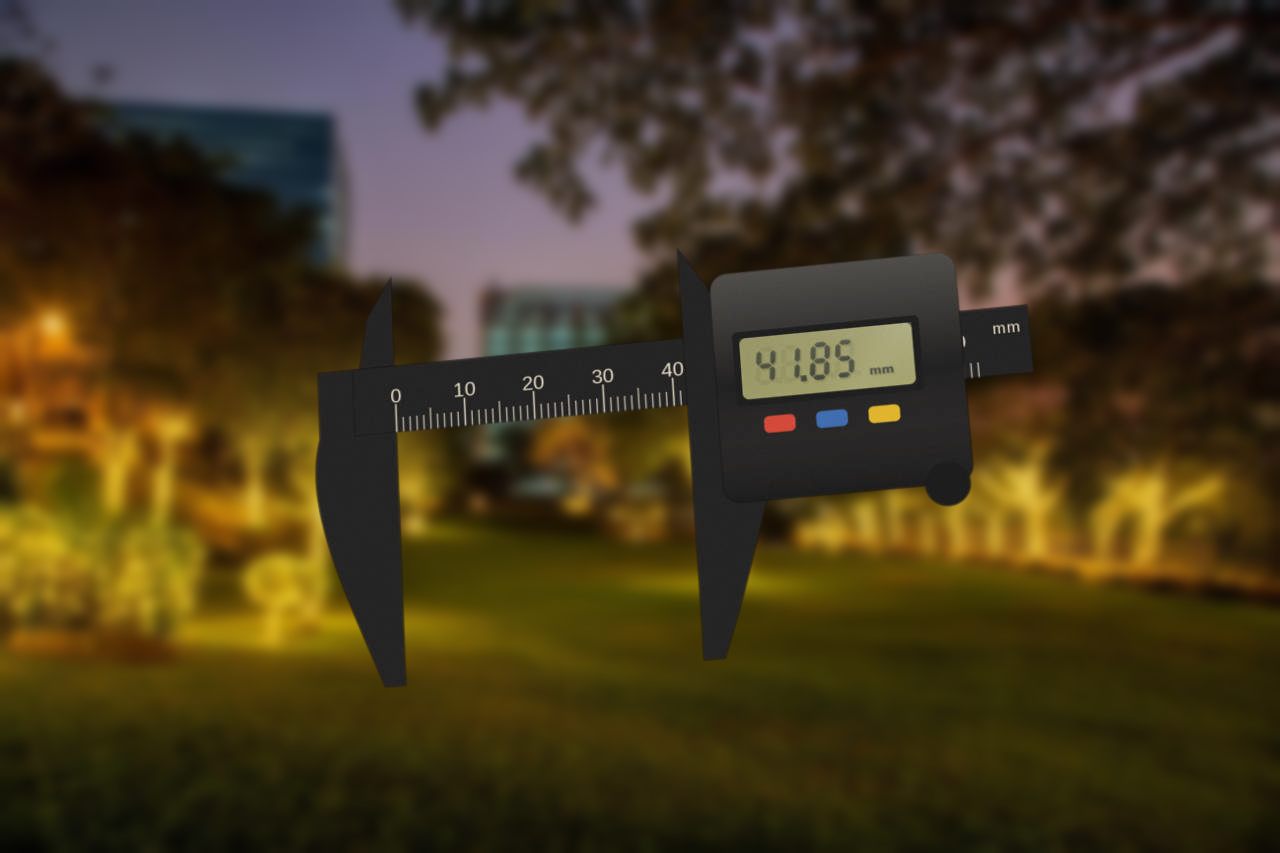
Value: 41.85
